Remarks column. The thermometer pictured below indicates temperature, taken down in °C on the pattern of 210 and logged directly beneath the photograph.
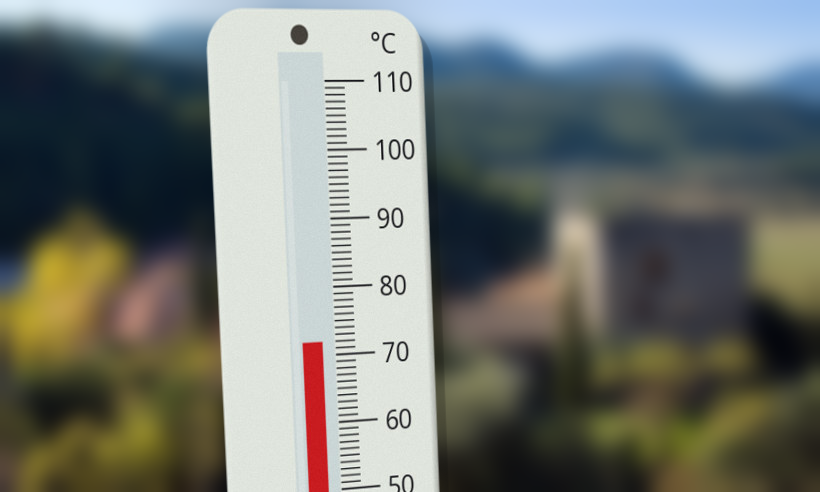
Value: 72
